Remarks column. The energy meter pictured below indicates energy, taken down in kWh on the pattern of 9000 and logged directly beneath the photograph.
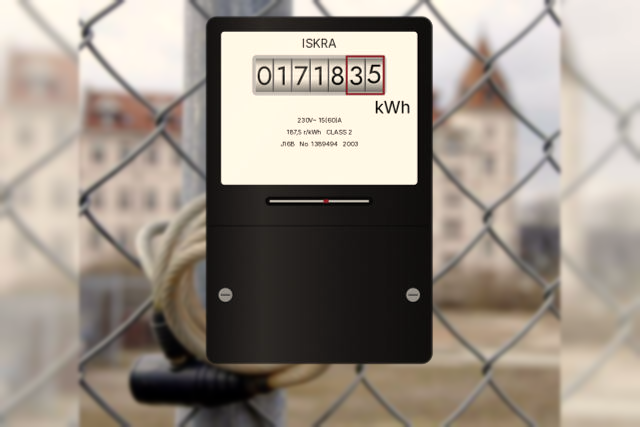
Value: 1718.35
